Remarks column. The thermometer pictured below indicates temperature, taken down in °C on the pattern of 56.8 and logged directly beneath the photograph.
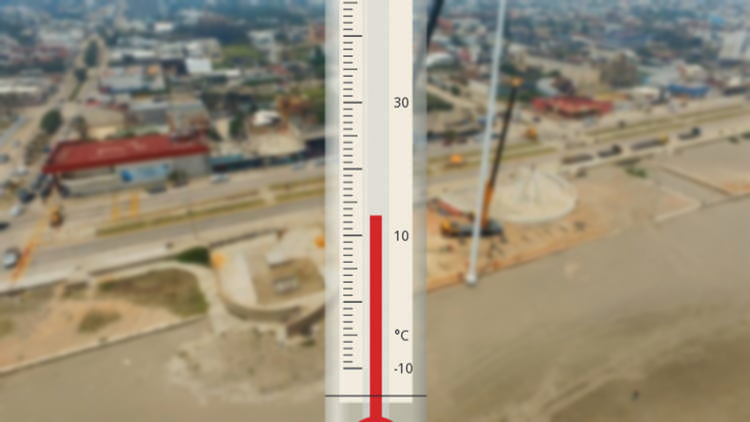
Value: 13
